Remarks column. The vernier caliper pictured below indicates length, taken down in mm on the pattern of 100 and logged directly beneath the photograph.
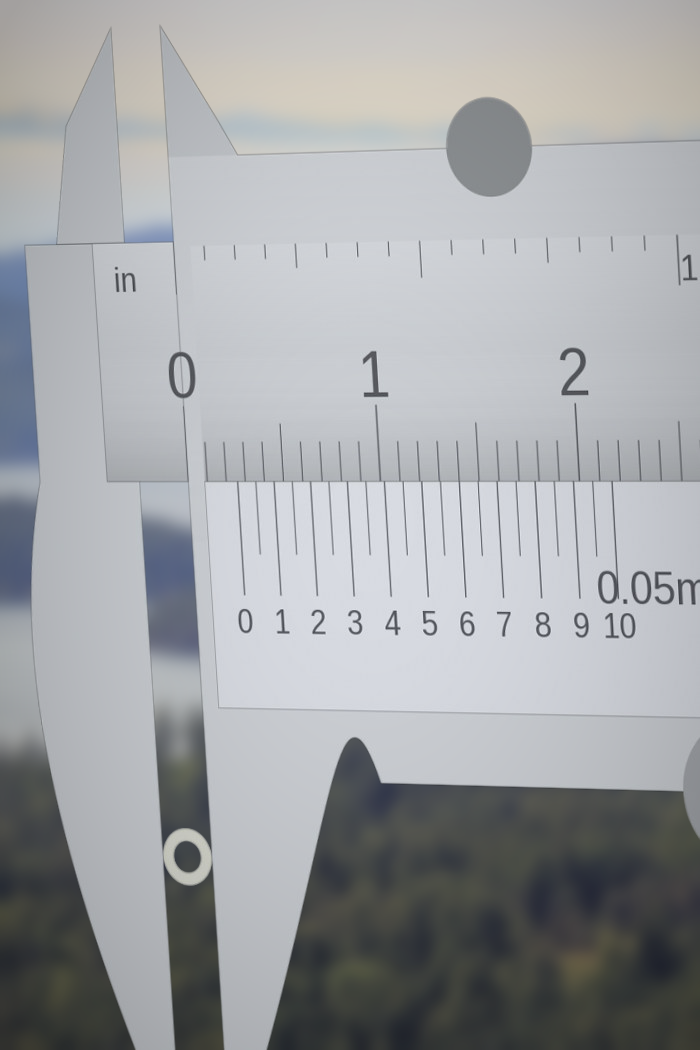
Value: 2.6
